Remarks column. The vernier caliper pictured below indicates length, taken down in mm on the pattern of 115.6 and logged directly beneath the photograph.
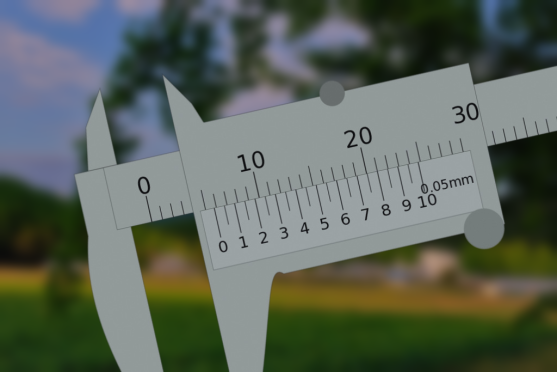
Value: 5.8
